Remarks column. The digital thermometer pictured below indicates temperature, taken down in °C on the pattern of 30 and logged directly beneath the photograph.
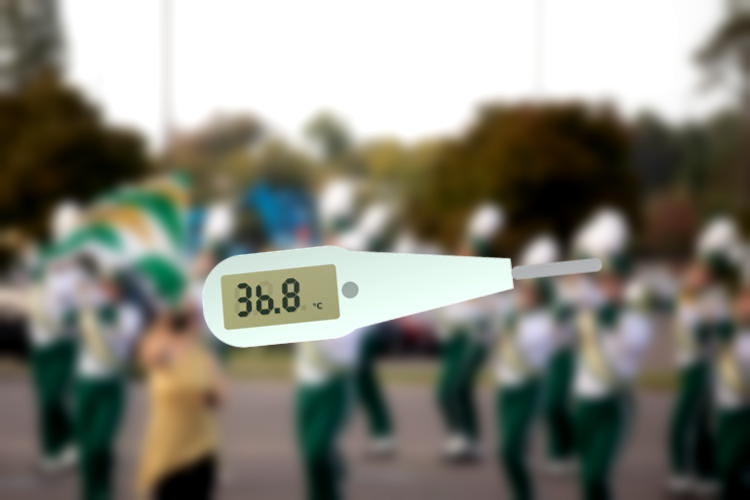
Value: 36.8
